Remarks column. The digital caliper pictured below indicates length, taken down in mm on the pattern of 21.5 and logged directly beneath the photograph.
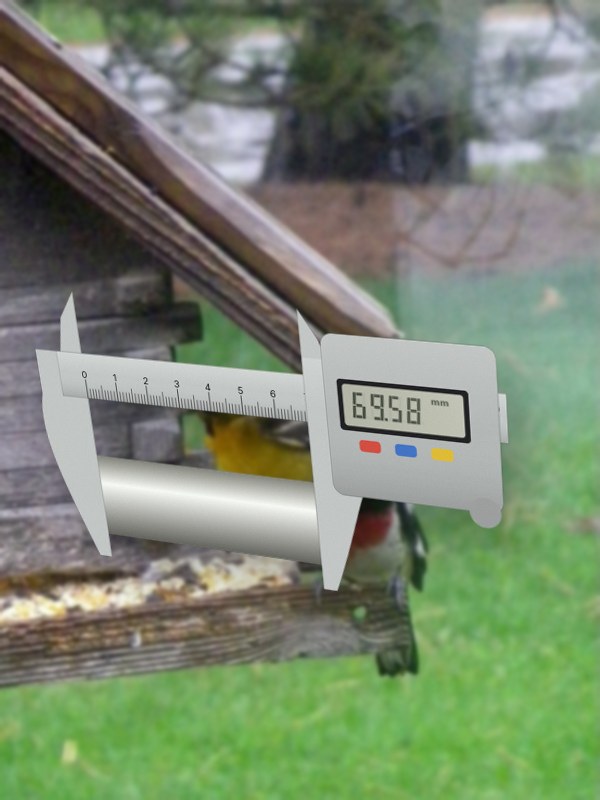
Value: 69.58
